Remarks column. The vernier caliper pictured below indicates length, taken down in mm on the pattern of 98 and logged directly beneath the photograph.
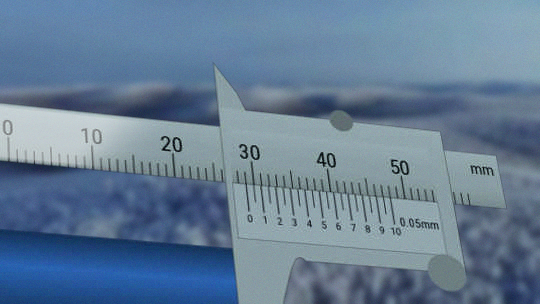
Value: 29.0
